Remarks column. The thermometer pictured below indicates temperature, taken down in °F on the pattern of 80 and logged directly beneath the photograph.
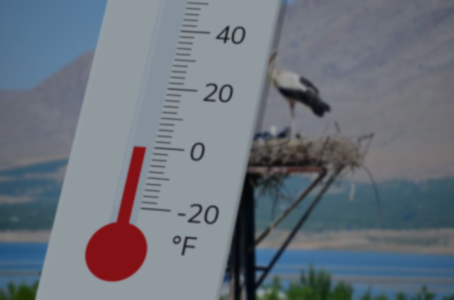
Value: 0
